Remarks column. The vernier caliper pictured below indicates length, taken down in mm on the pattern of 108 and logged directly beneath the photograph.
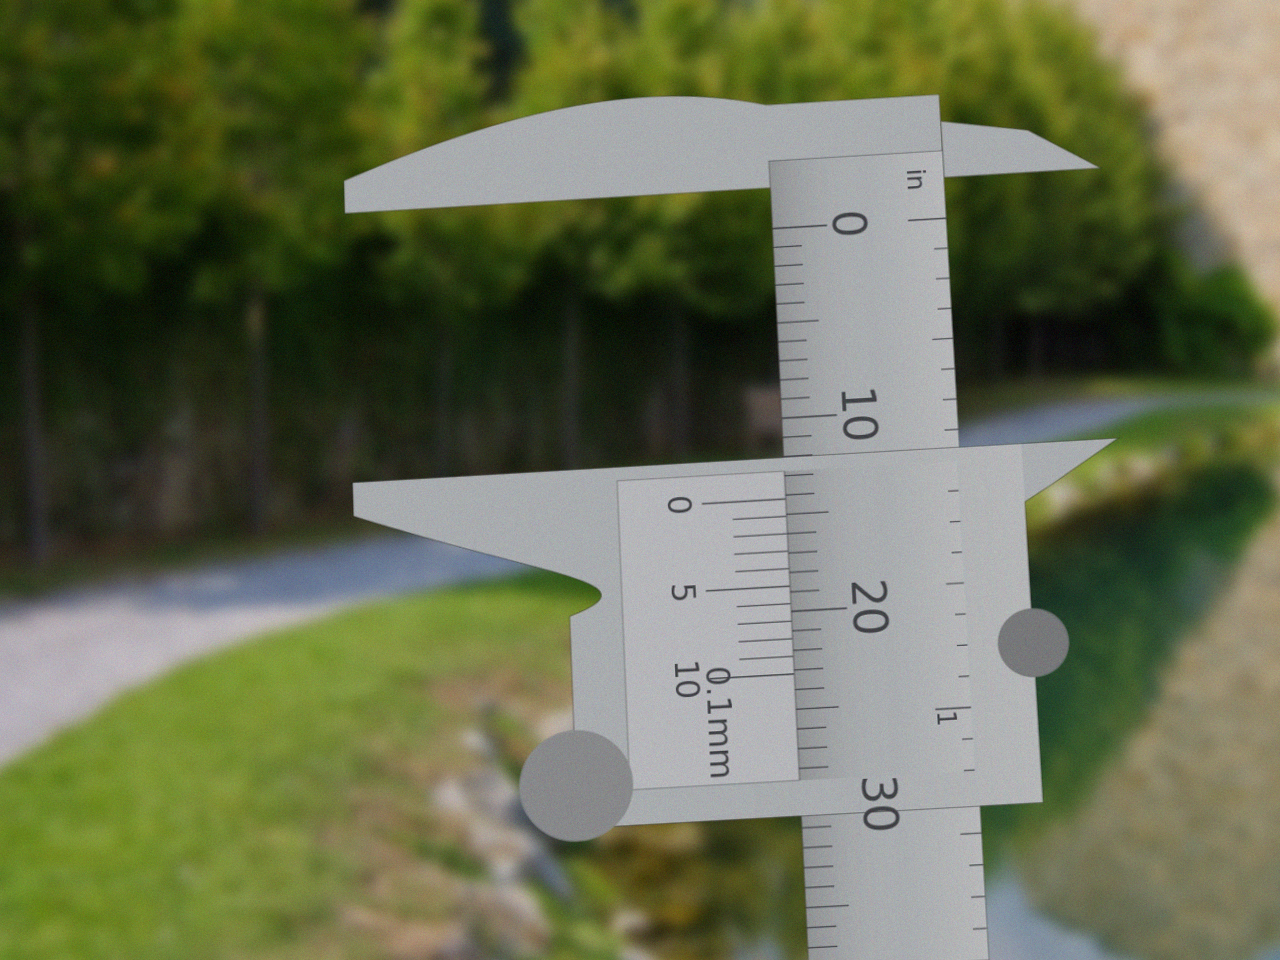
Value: 14.2
